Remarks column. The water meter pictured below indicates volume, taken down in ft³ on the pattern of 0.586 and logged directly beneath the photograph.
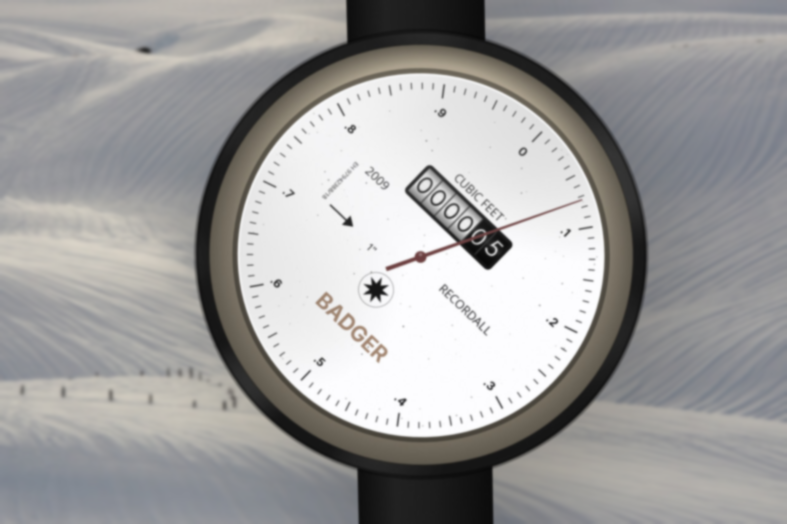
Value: 5.07
